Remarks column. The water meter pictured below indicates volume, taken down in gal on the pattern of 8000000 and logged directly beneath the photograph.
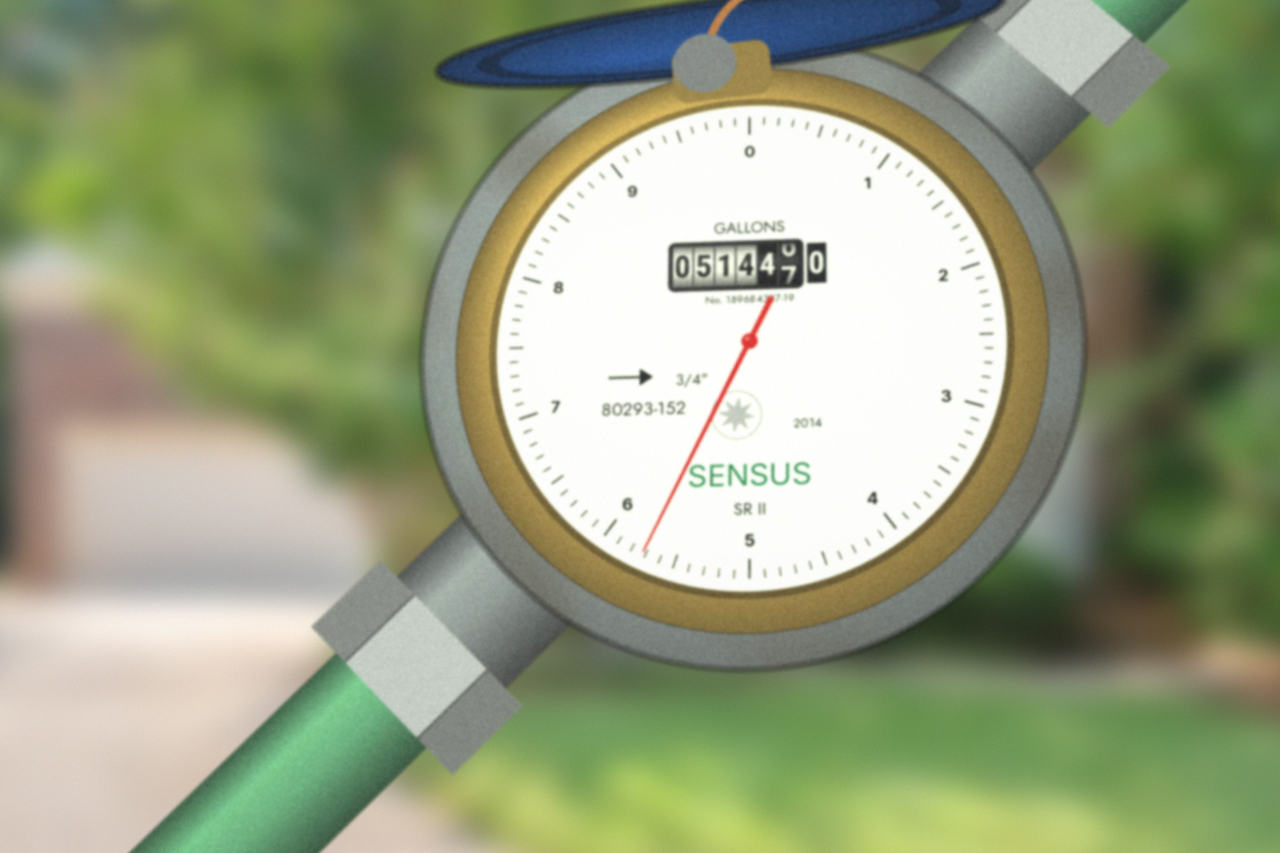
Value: 514465.7
